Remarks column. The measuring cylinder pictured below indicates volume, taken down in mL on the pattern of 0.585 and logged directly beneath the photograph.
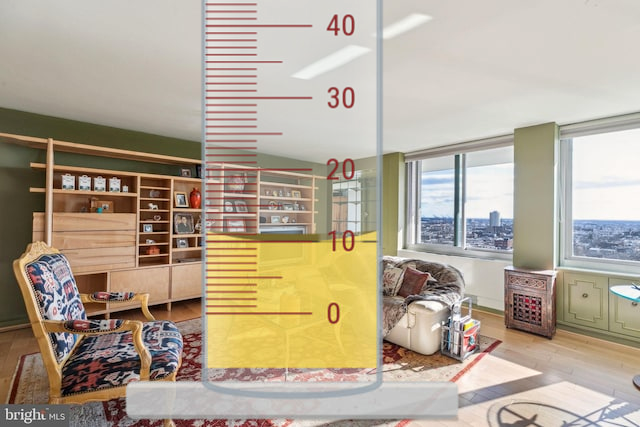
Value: 10
